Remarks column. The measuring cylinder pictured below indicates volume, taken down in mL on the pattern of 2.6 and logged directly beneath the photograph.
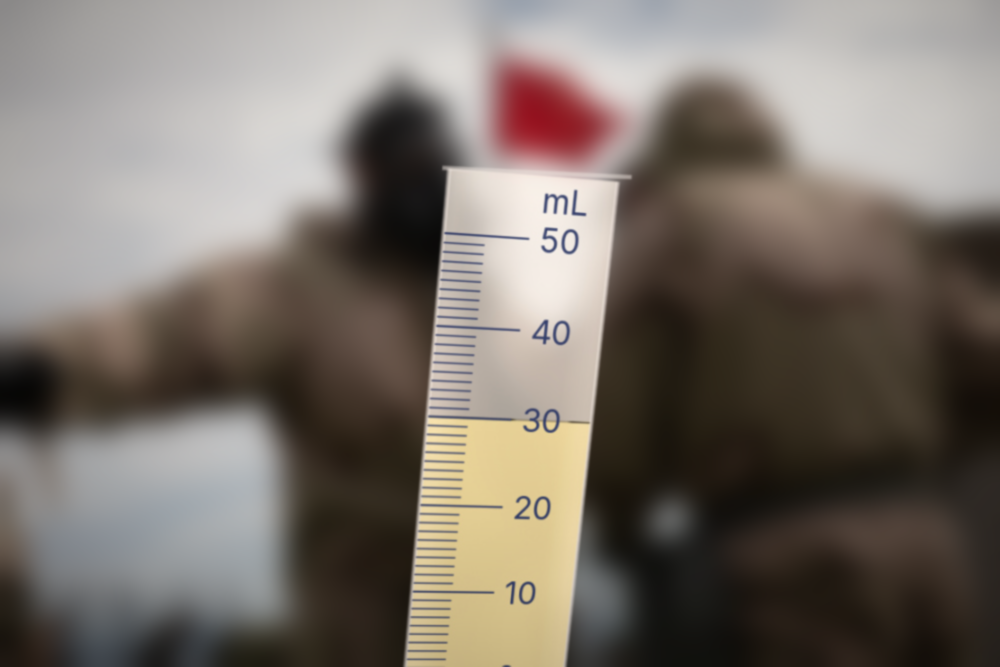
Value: 30
